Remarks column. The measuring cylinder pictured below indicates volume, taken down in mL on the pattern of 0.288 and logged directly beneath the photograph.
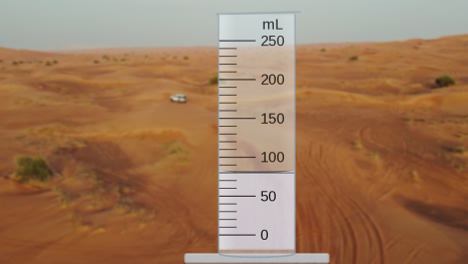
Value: 80
